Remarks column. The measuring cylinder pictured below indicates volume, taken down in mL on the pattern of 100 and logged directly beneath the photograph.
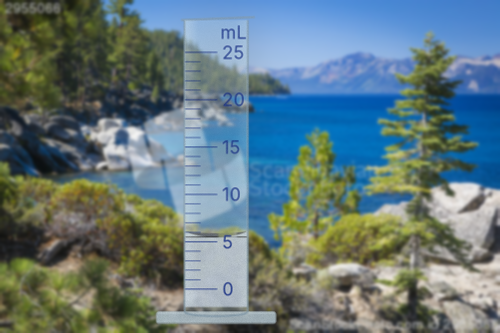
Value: 5.5
